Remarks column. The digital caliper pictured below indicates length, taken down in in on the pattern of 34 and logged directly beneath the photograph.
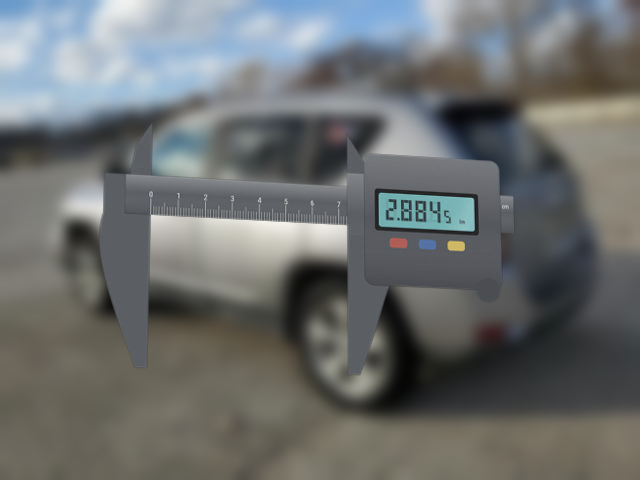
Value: 2.8845
